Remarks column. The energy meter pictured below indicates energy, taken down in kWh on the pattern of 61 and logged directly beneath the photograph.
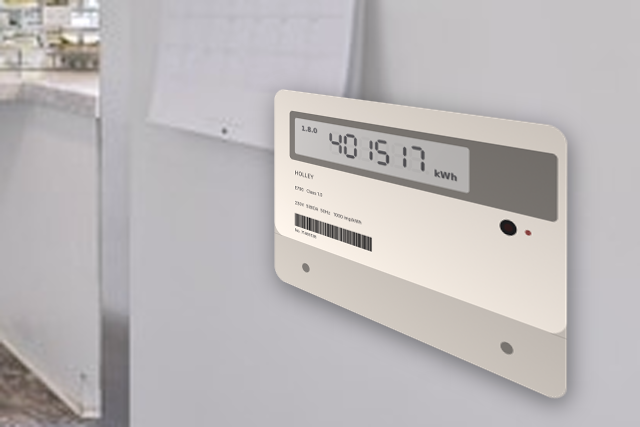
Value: 401517
